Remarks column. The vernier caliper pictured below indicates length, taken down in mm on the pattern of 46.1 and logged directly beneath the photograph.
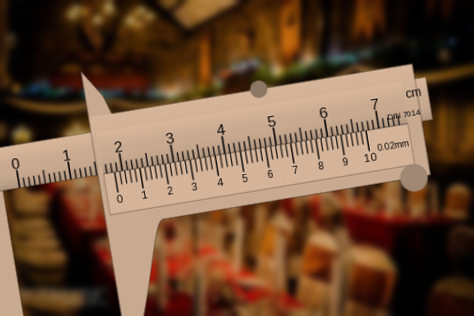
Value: 18.5
